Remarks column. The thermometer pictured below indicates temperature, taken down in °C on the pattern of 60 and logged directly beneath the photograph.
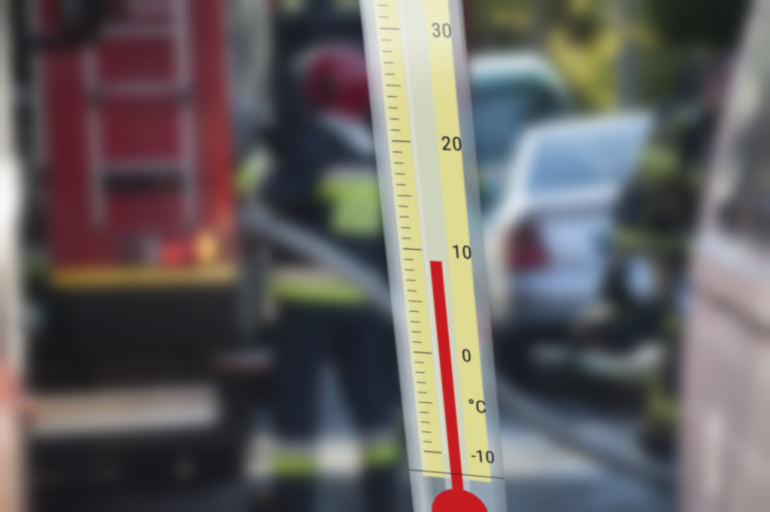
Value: 9
